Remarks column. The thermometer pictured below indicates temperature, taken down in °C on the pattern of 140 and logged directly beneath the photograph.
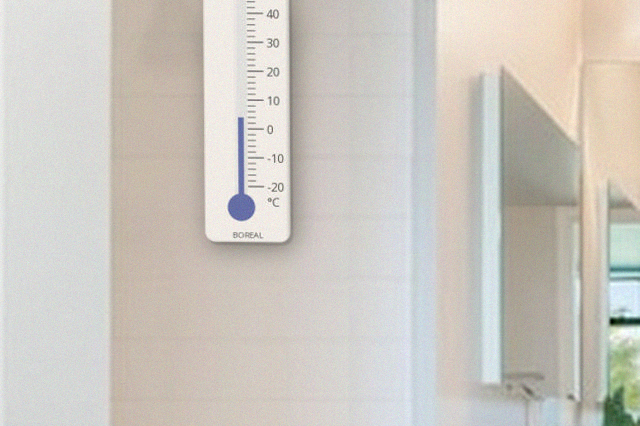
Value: 4
